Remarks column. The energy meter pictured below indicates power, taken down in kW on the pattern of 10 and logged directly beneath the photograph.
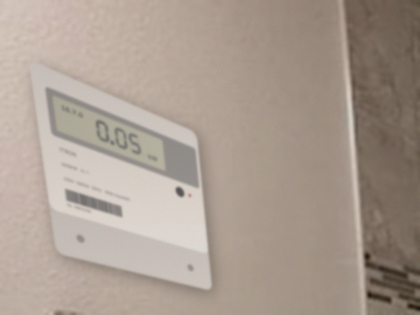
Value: 0.05
